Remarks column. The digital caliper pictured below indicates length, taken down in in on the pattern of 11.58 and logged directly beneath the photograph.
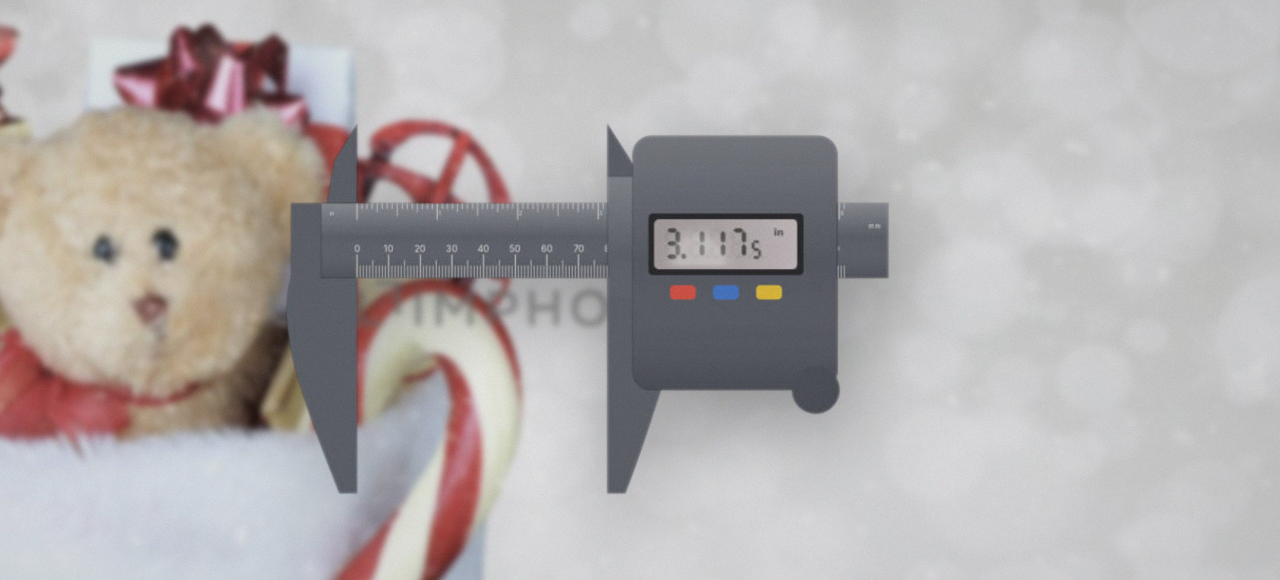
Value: 3.1175
